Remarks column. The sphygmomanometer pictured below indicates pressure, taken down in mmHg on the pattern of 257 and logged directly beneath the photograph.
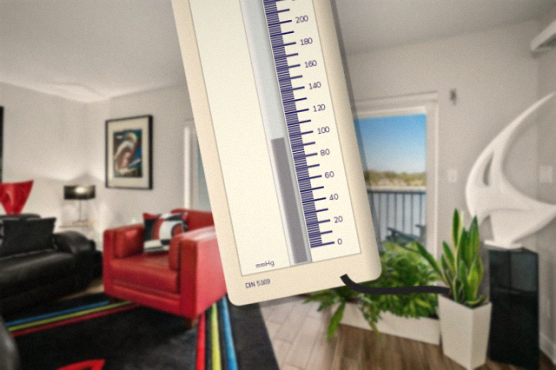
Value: 100
